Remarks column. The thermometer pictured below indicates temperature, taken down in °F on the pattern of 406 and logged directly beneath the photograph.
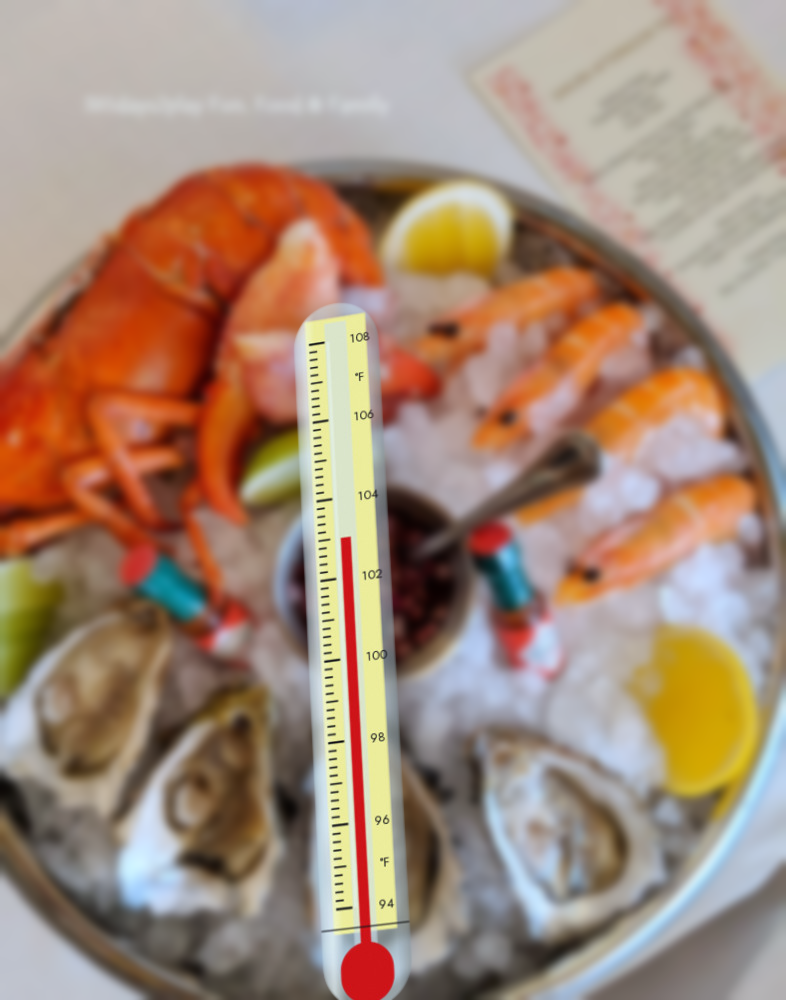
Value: 103
